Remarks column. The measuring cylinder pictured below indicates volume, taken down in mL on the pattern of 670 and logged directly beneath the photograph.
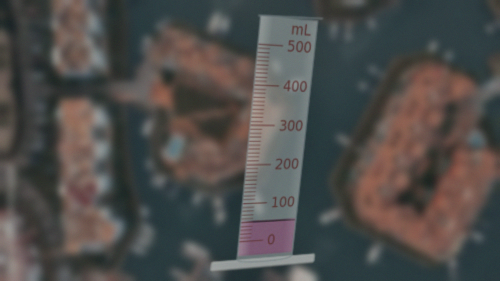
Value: 50
